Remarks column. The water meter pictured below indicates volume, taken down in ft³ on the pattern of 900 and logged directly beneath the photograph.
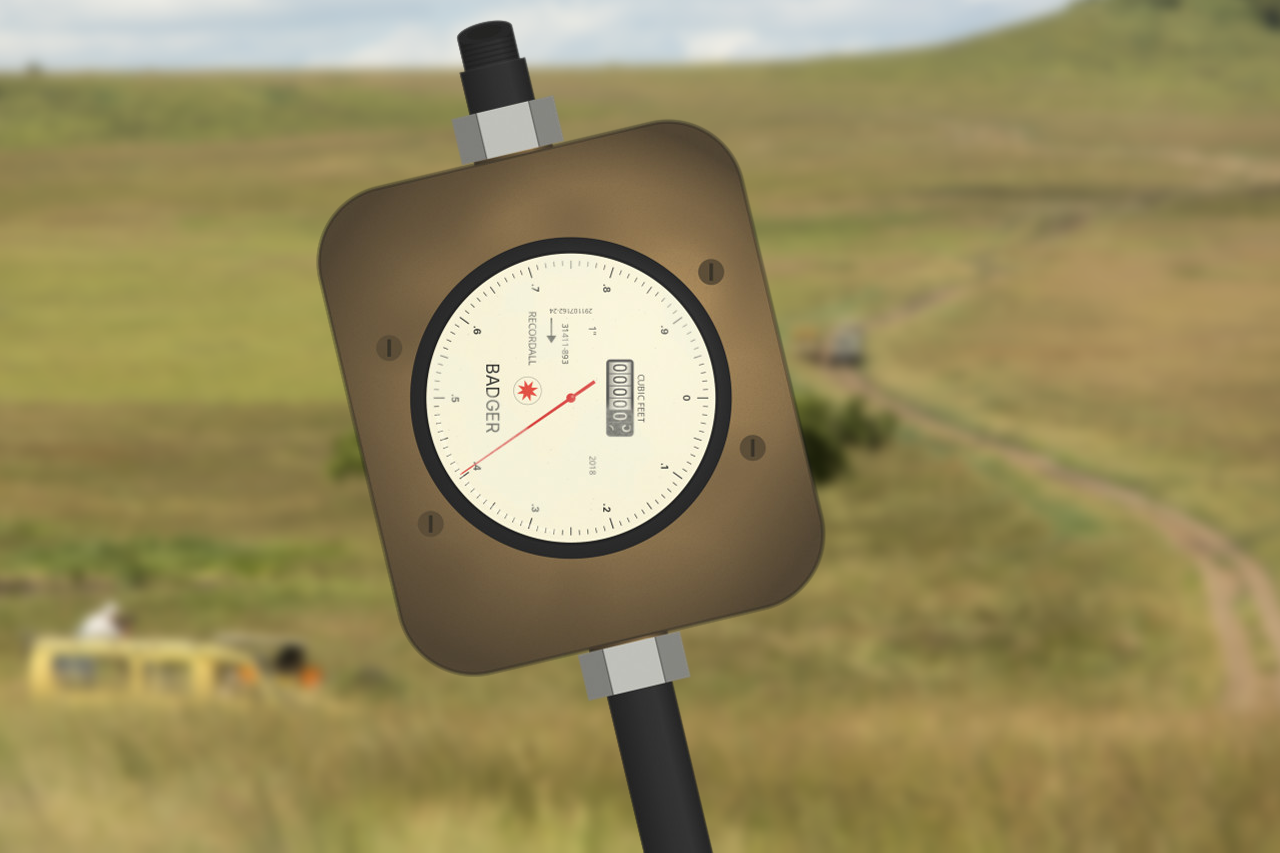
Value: 5.40
